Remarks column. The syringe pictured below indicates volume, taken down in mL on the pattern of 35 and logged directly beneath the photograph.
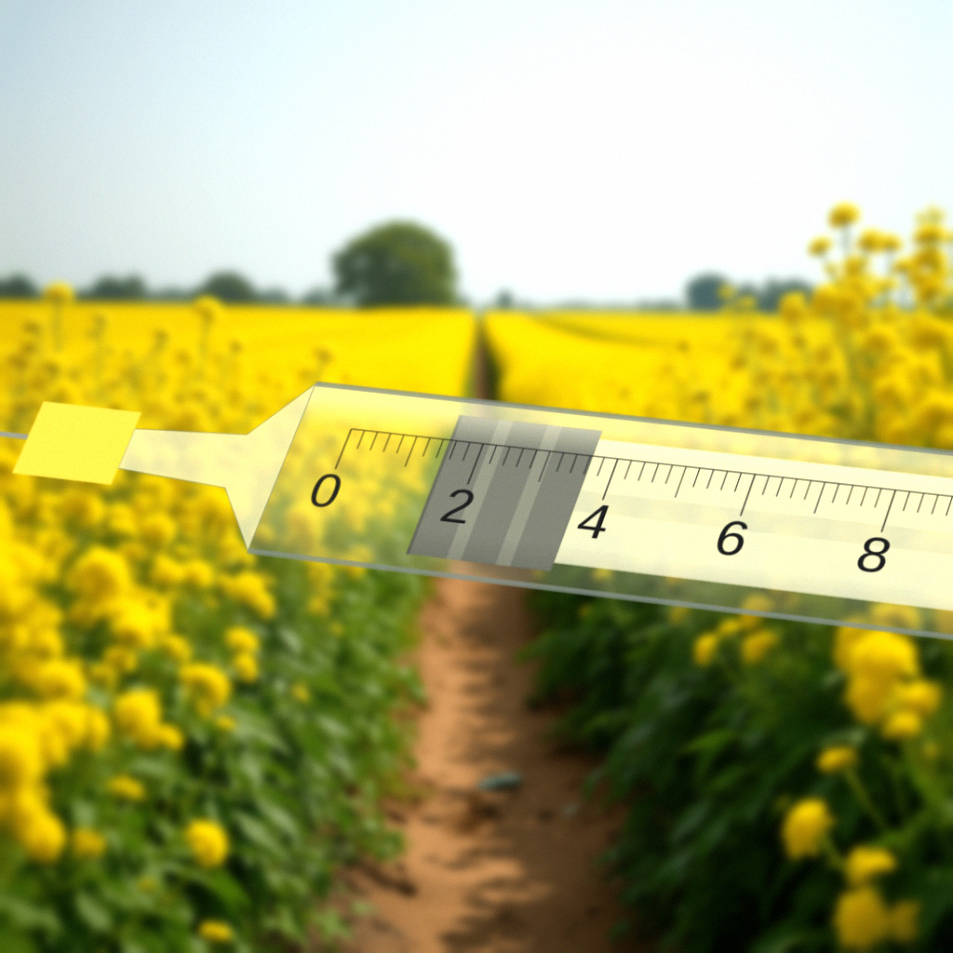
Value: 1.5
